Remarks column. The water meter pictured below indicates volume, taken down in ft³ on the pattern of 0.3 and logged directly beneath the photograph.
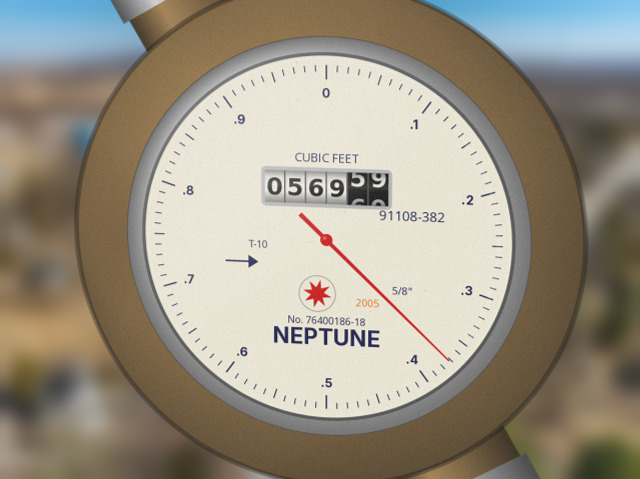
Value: 56959.37
